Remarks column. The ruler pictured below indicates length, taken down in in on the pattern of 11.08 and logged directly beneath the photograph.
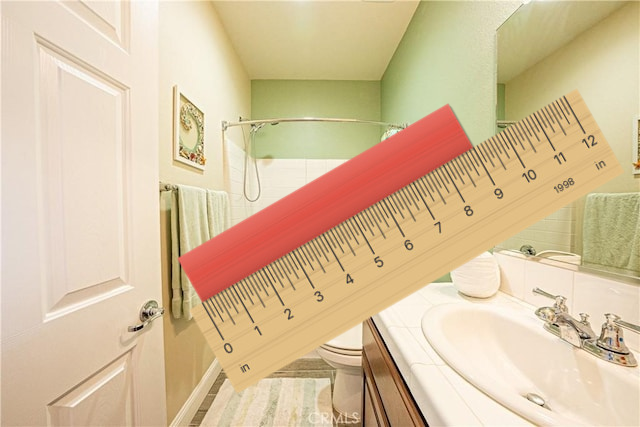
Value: 9
